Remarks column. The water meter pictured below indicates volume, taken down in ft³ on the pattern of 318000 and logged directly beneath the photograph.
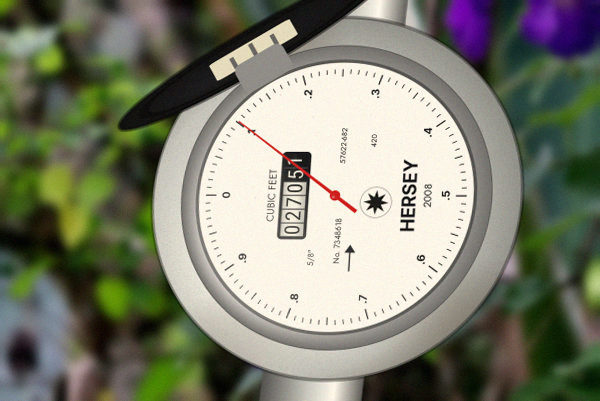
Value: 27051.10
